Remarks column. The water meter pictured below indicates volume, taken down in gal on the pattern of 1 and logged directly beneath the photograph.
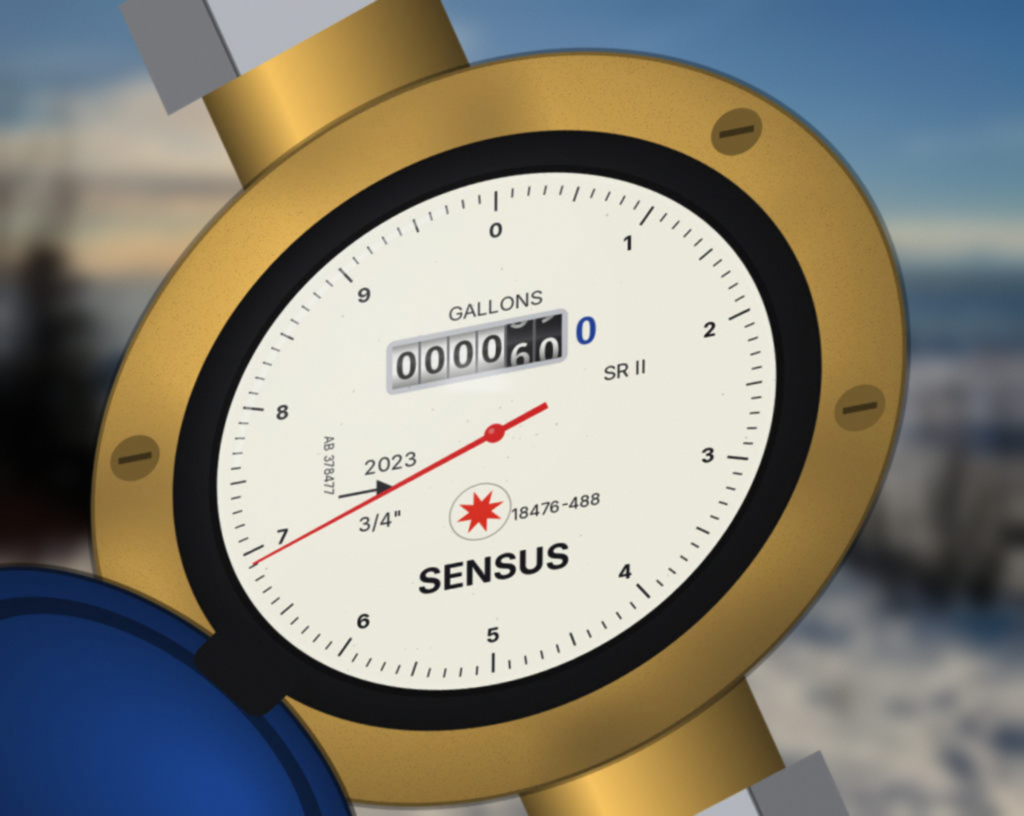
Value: 596.9
